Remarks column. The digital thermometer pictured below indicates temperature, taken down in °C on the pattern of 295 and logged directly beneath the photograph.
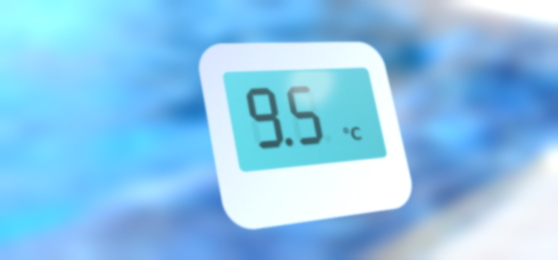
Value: 9.5
